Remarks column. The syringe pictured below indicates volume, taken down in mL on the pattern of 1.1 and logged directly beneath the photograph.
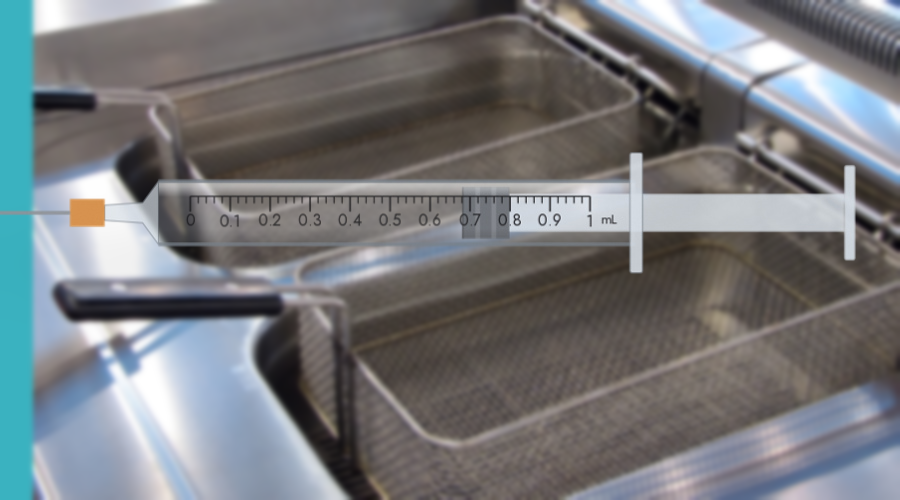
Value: 0.68
